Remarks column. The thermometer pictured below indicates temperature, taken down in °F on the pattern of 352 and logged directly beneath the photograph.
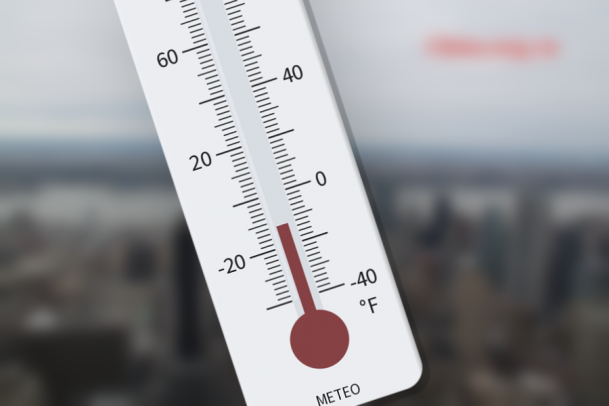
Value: -12
